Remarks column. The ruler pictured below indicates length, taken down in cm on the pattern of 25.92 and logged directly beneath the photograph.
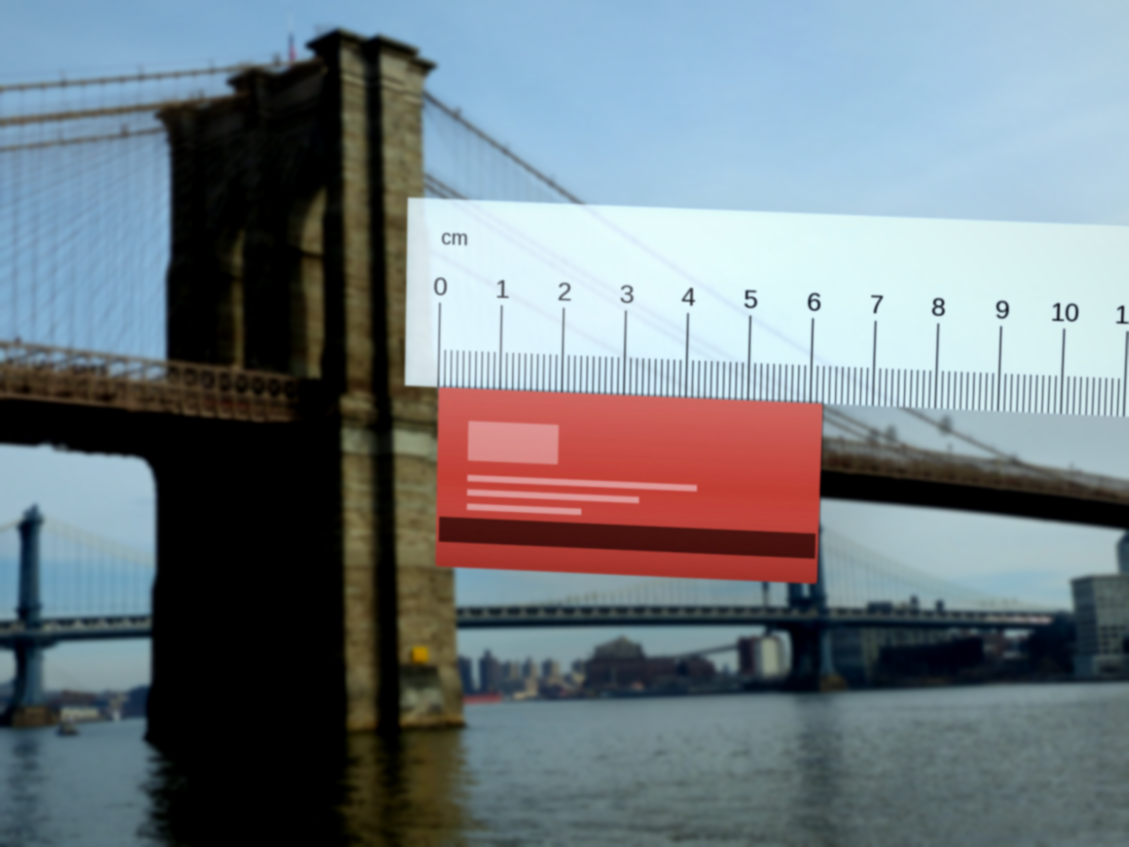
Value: 6.2
